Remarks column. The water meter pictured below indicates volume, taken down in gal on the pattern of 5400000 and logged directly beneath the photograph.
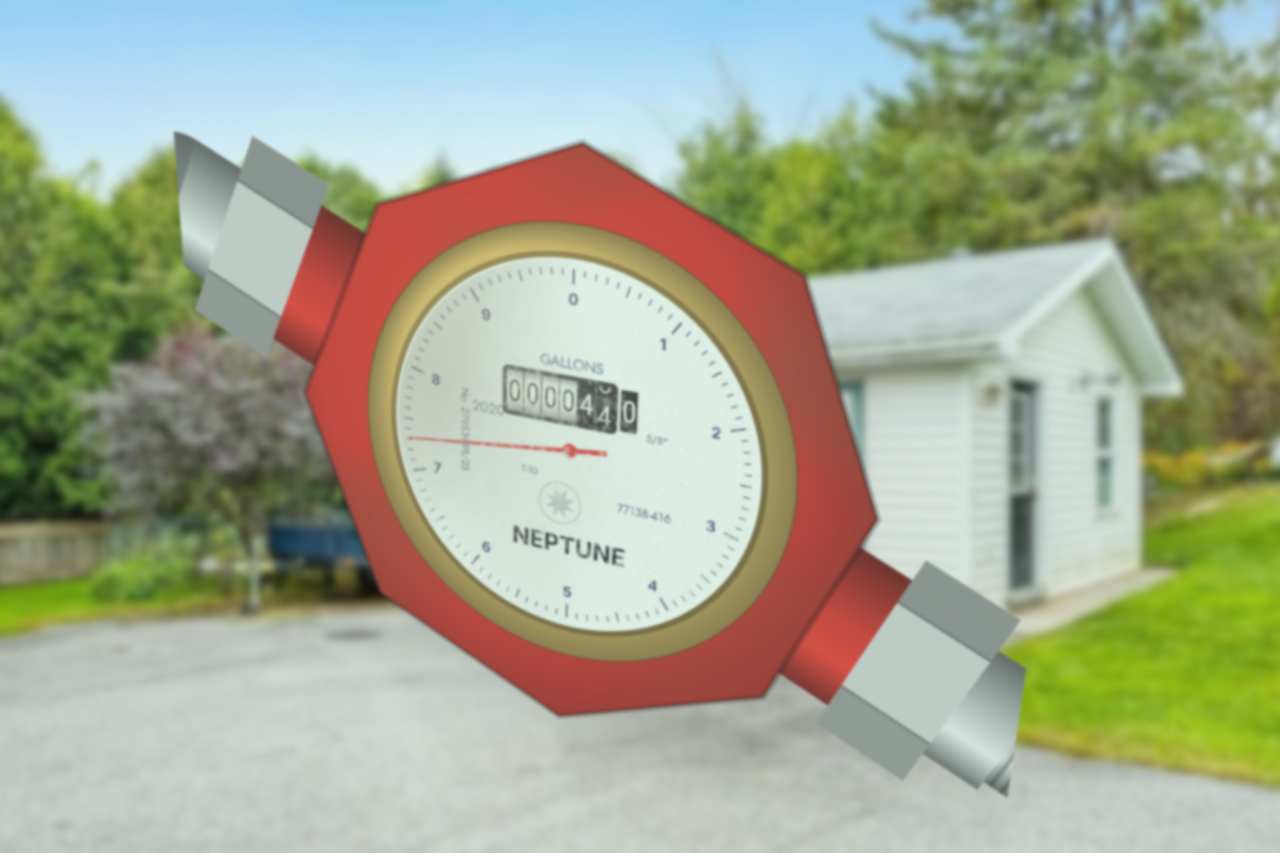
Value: 437.3
